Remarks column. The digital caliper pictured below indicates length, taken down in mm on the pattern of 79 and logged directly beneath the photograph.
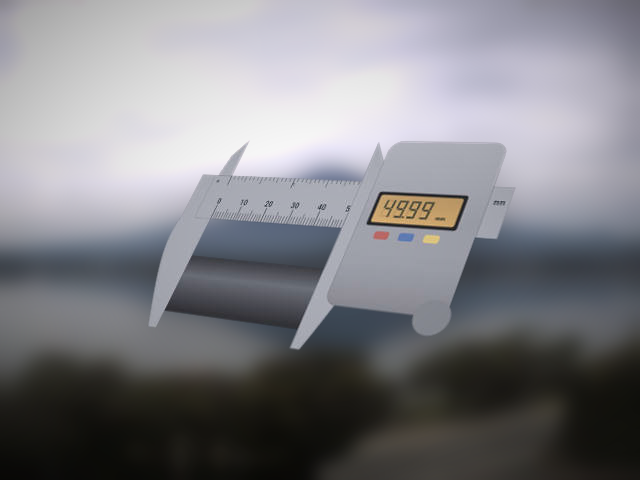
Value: 49.99
